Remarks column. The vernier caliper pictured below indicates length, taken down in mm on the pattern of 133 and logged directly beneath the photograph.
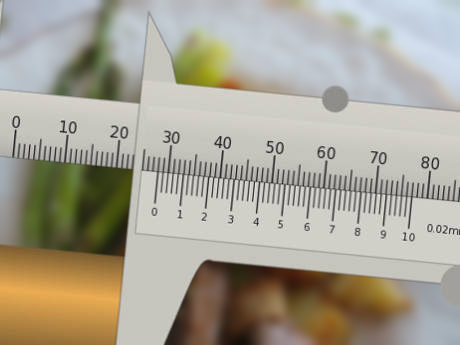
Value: 28.0
